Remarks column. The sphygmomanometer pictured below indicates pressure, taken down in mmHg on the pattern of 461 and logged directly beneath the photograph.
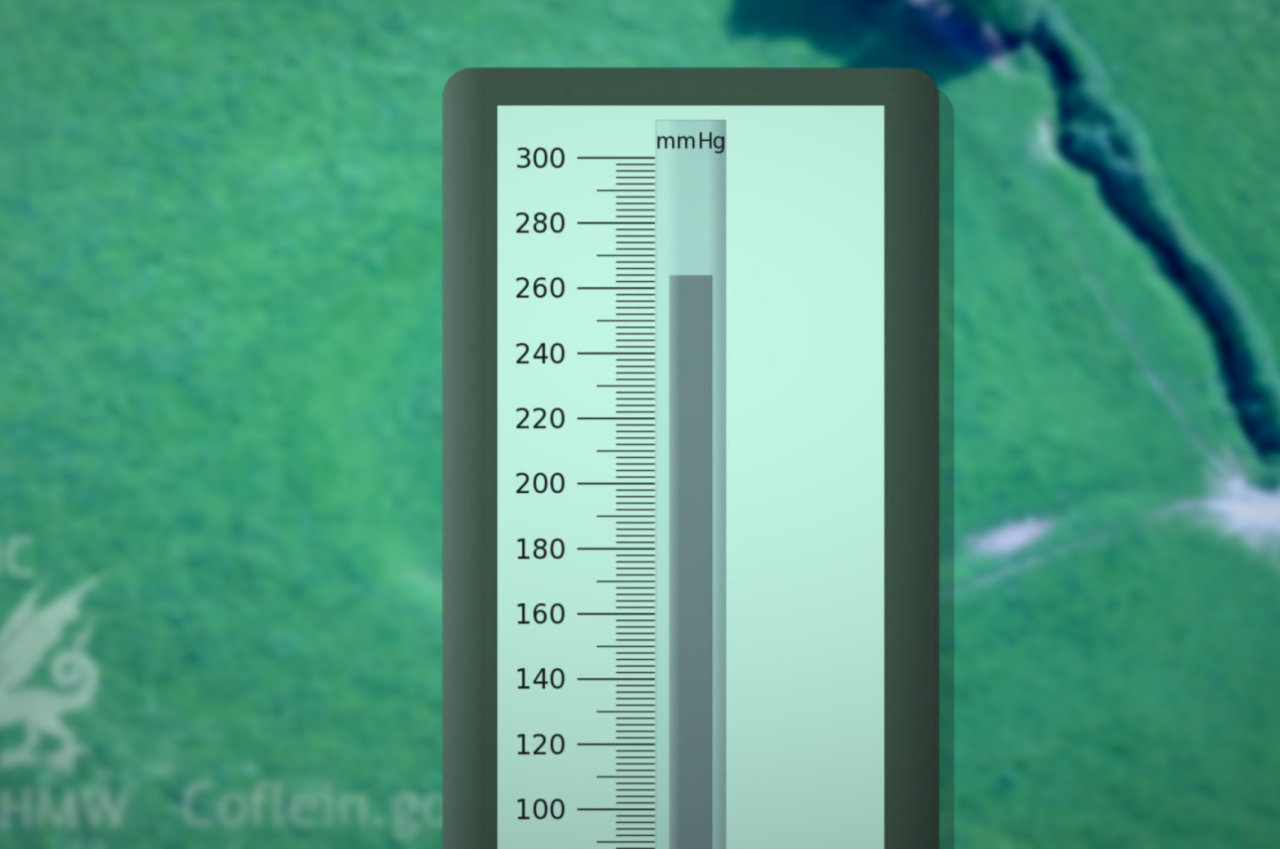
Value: 264
